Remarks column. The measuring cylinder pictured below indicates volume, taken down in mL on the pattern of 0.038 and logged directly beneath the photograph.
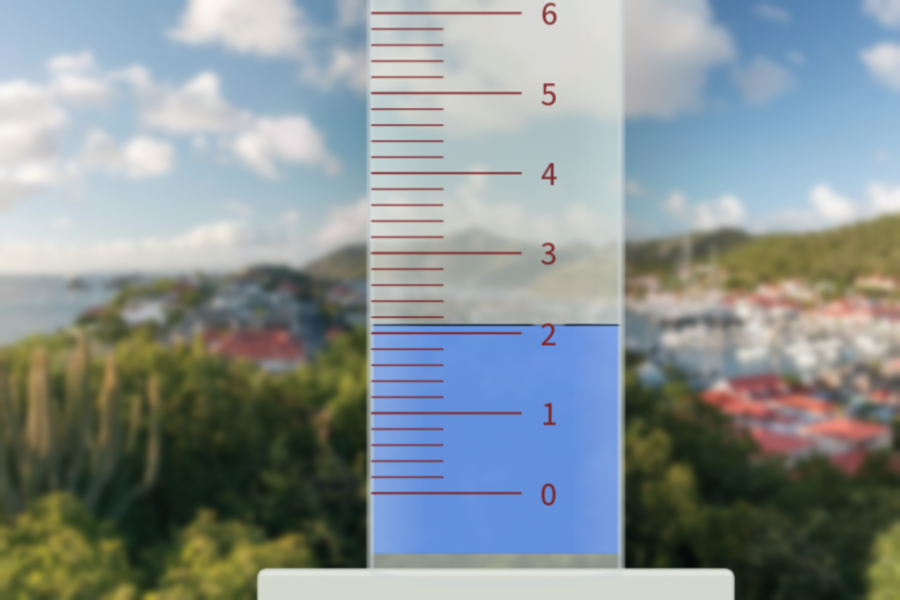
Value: 2.1
